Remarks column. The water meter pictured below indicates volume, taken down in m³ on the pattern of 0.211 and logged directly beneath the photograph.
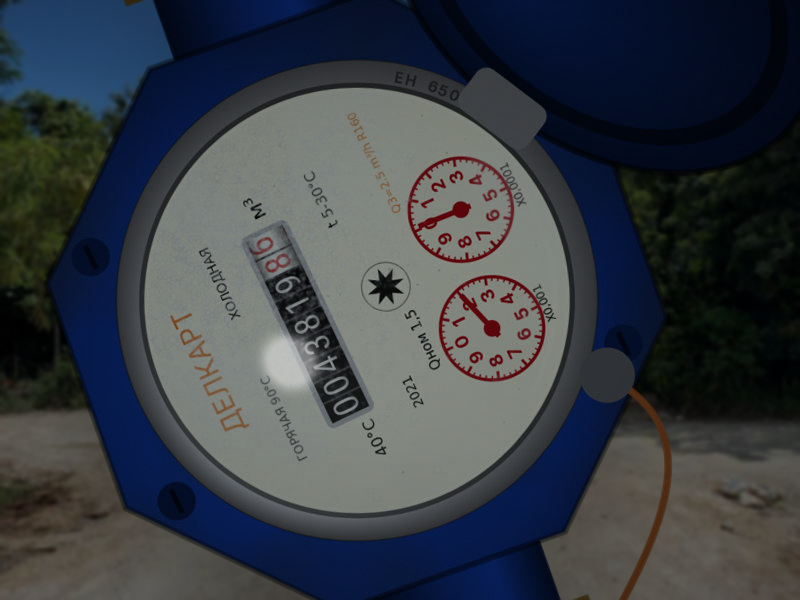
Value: 43819.8620
